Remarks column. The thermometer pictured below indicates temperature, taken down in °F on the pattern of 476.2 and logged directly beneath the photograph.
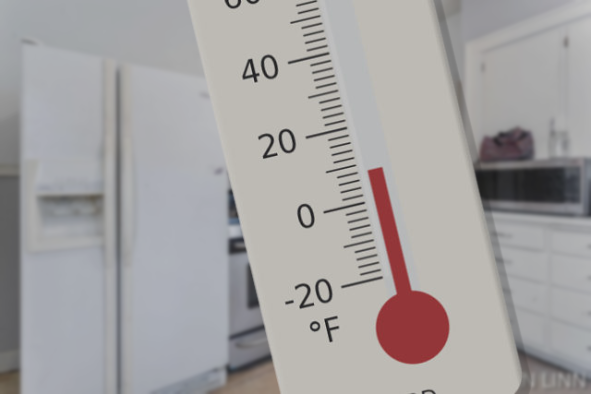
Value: 8
